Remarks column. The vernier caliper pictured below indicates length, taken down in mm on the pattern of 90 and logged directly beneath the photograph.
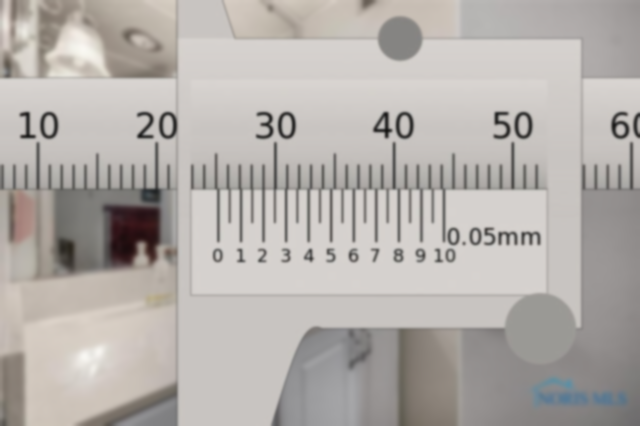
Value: 25.2
